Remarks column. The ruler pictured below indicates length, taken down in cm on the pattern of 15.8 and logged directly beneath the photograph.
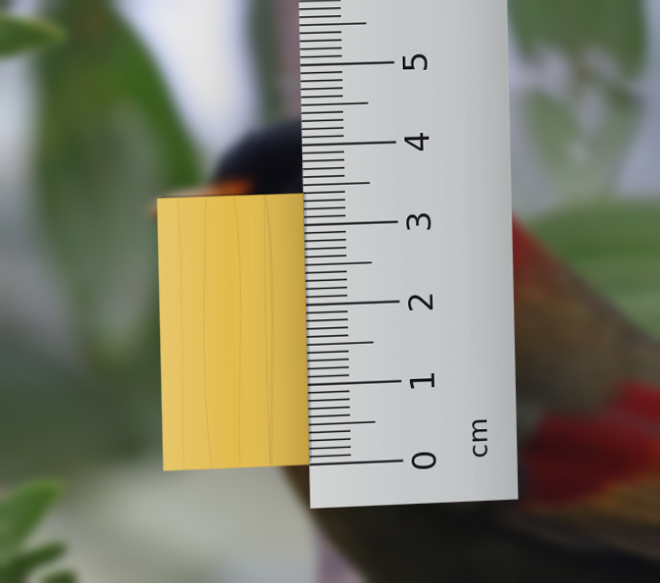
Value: 3.4
